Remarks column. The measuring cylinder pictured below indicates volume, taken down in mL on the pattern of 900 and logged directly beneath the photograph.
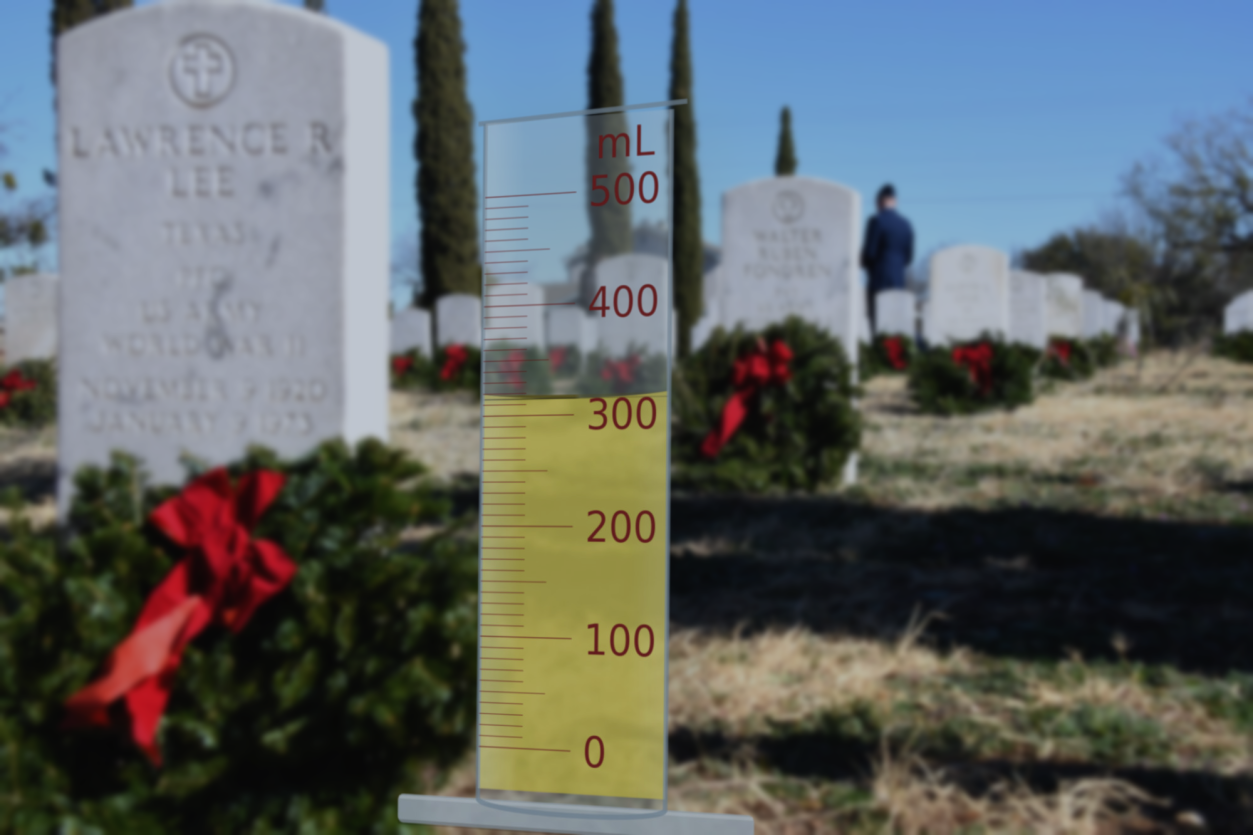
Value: 315
